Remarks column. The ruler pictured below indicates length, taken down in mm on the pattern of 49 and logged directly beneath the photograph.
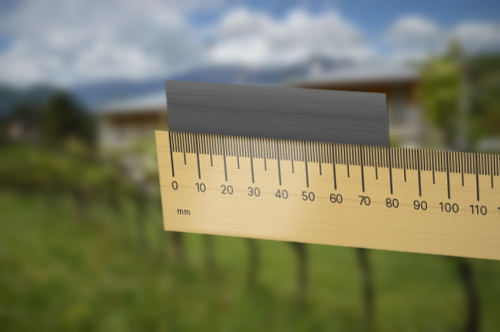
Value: 80
